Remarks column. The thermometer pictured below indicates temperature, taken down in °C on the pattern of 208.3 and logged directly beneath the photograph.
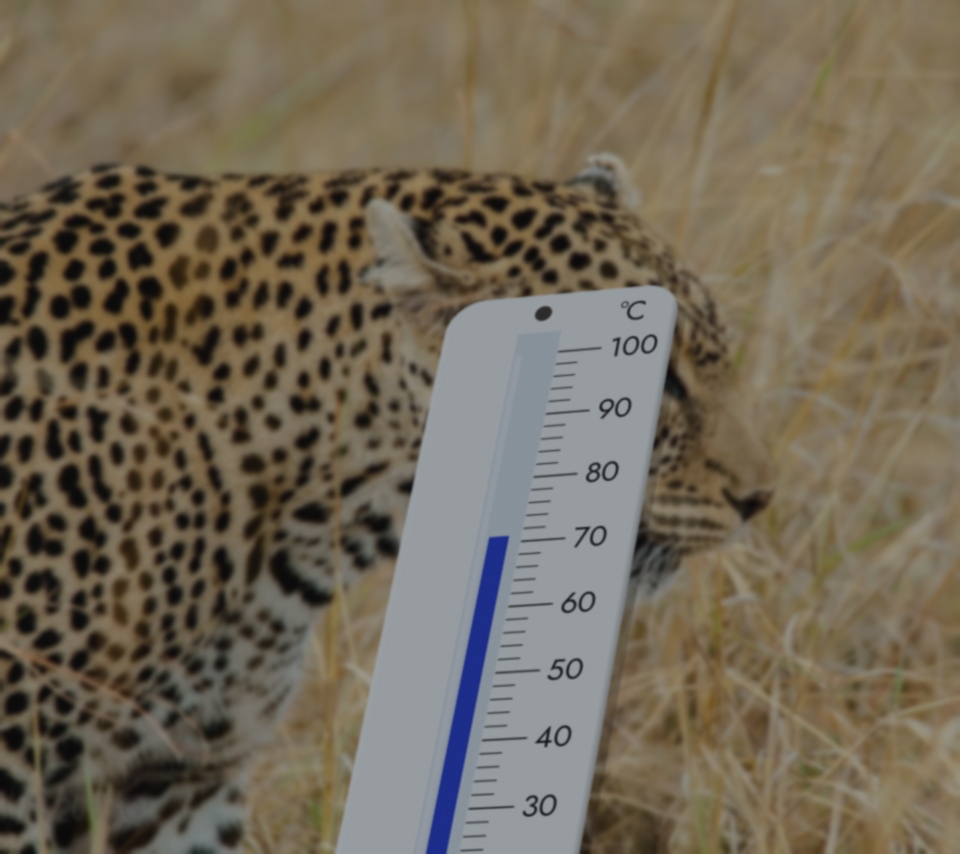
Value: 71
